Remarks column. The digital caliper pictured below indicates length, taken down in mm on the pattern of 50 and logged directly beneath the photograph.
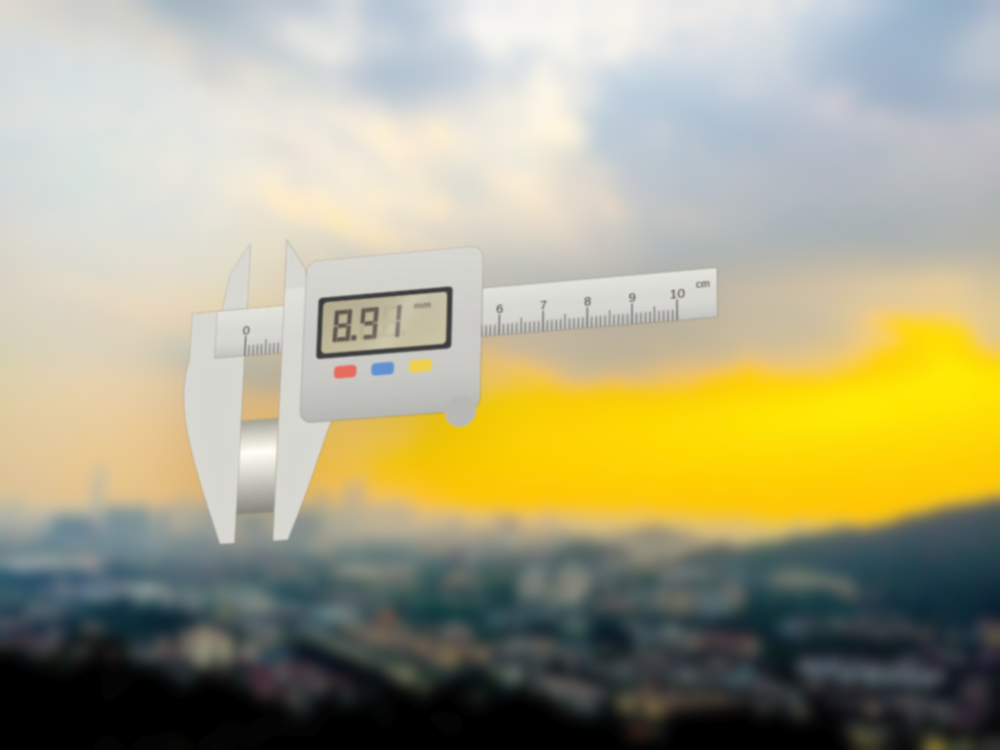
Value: 8.91
